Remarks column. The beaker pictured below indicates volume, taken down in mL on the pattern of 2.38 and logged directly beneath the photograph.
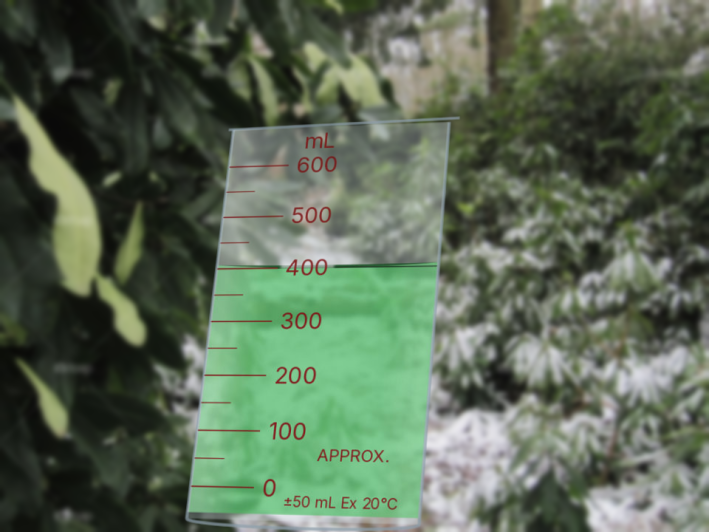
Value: 400
